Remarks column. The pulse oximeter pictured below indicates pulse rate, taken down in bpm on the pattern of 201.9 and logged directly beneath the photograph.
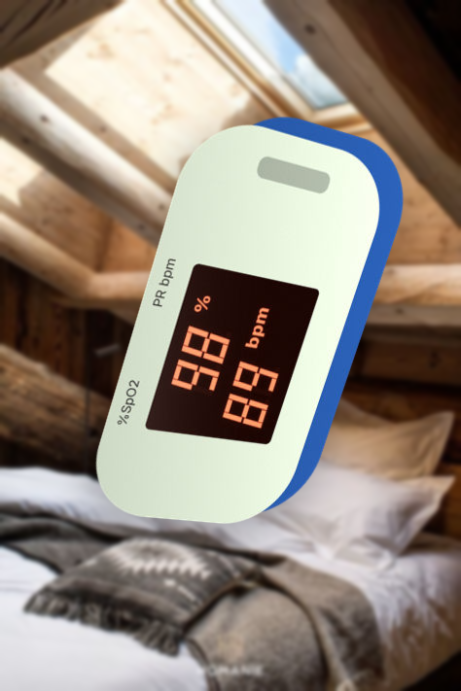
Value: 89
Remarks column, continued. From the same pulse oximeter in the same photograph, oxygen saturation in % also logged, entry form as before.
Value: 98
